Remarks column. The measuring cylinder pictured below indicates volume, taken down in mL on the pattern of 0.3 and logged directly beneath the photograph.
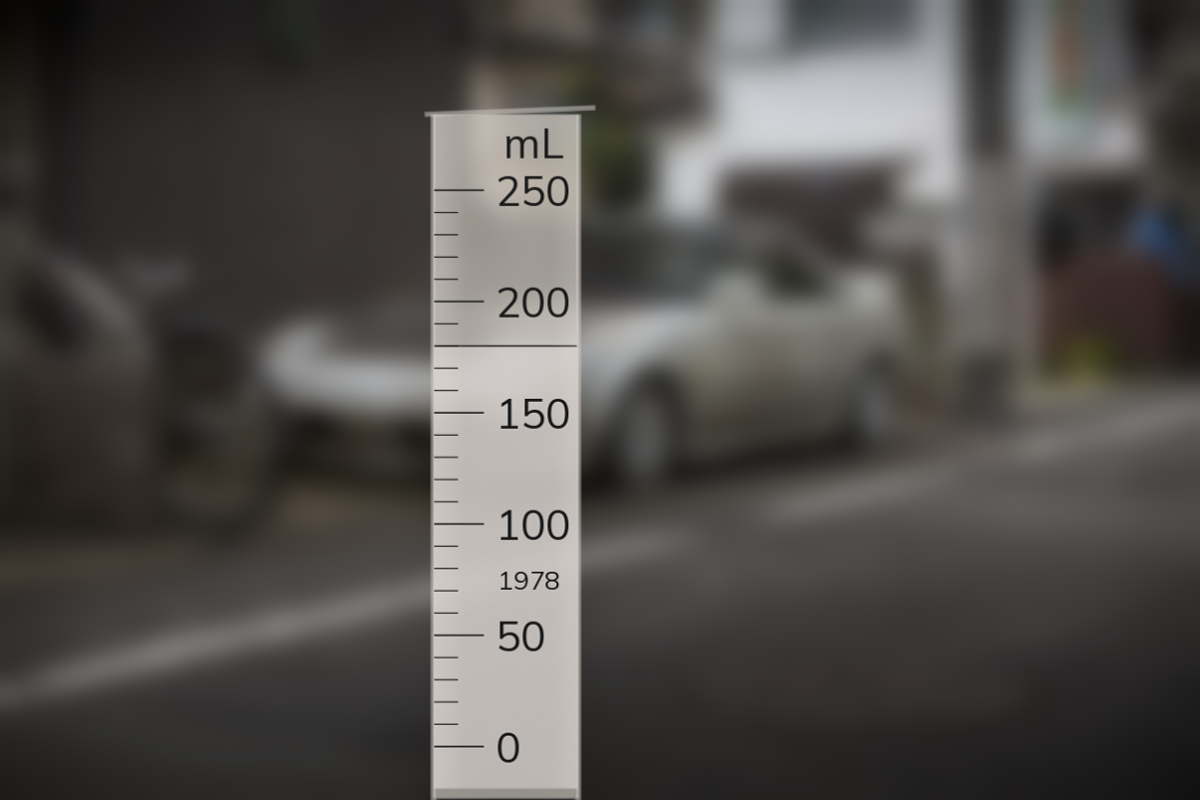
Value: 180
